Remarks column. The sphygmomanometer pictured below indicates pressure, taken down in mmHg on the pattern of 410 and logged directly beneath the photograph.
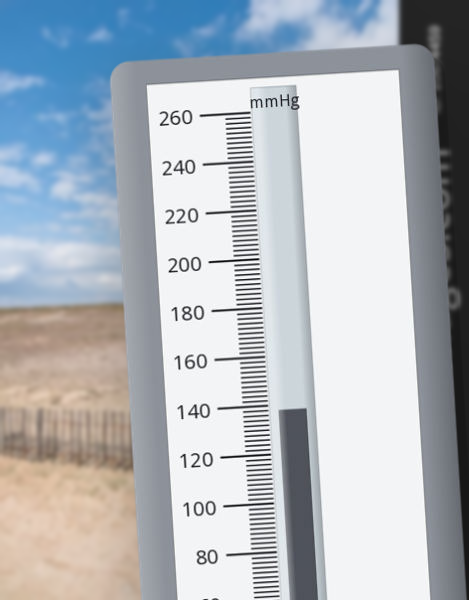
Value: 138
